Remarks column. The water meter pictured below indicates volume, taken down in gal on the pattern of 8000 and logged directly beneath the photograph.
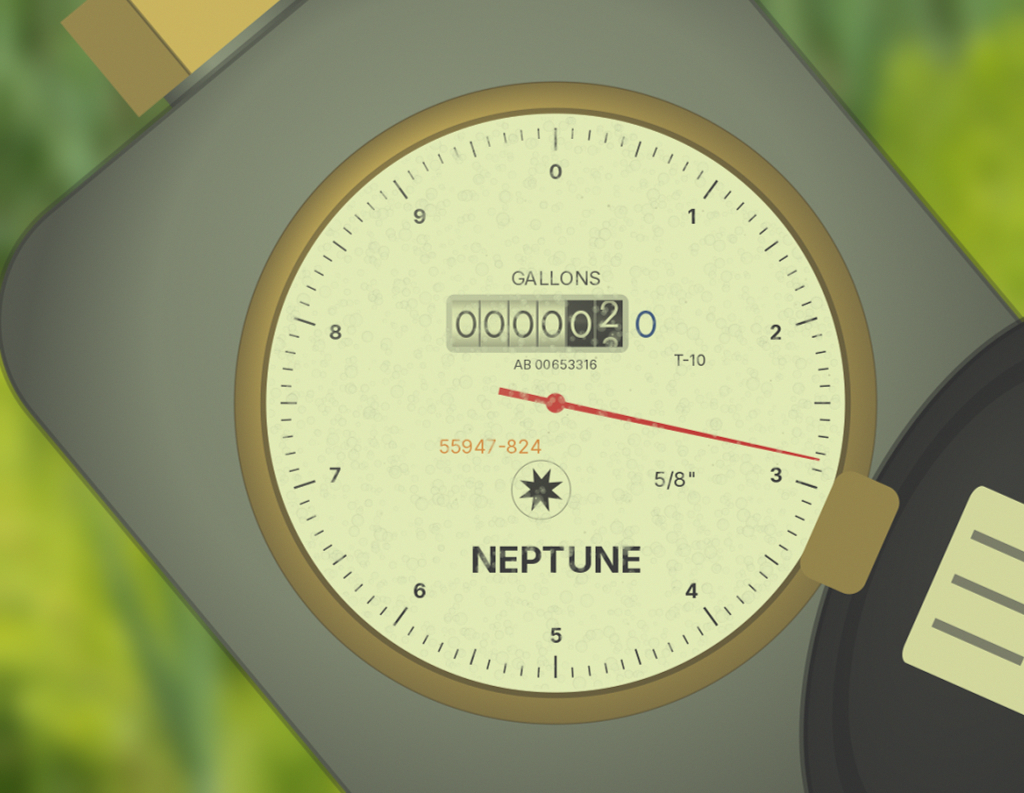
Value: 22.8
